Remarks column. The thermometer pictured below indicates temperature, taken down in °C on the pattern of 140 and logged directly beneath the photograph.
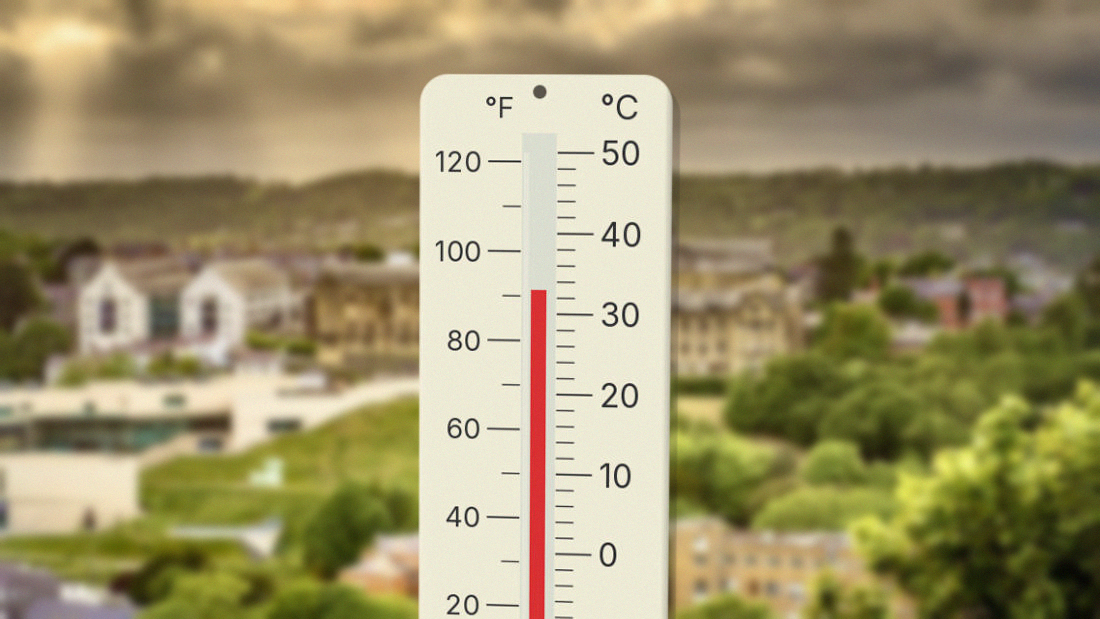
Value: 33
